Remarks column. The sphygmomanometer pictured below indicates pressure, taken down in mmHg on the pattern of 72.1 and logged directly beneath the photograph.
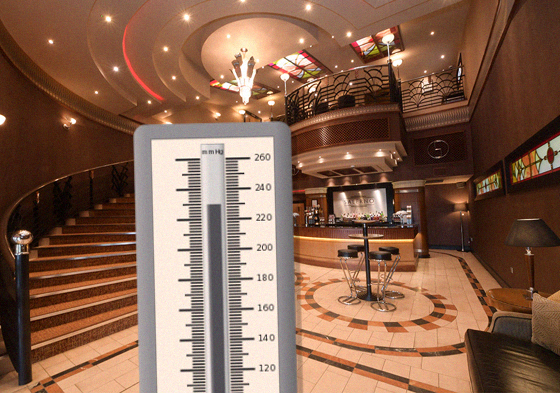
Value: 230
